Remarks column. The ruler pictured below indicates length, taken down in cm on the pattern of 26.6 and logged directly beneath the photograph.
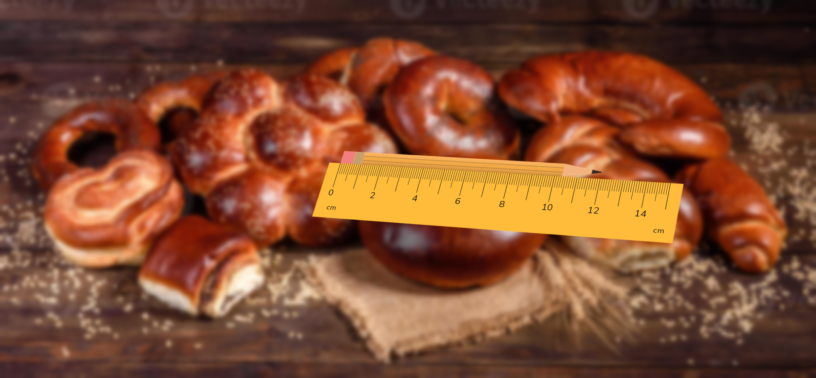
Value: 12
